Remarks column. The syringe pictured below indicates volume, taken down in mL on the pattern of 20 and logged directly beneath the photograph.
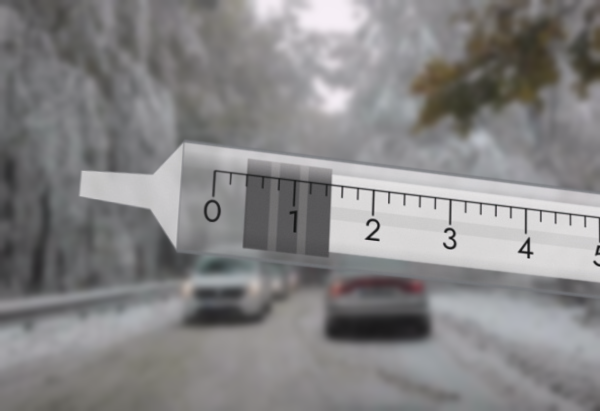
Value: 0.4
